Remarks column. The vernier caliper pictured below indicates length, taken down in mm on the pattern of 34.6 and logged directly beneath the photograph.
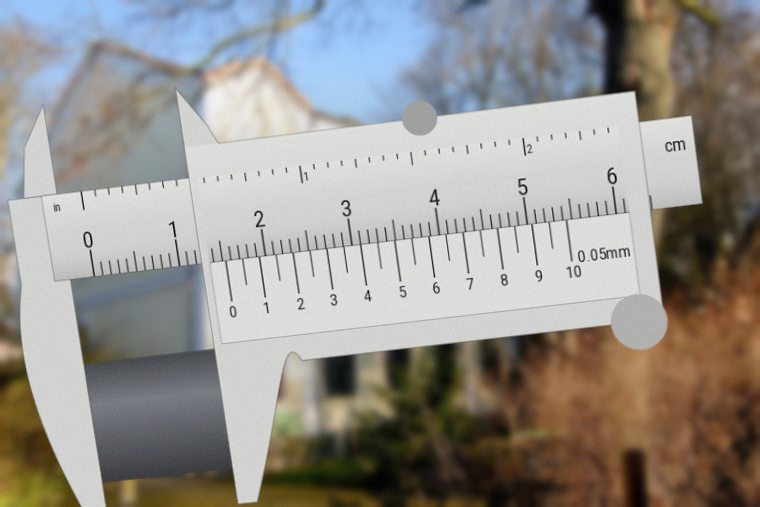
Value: 15.4
